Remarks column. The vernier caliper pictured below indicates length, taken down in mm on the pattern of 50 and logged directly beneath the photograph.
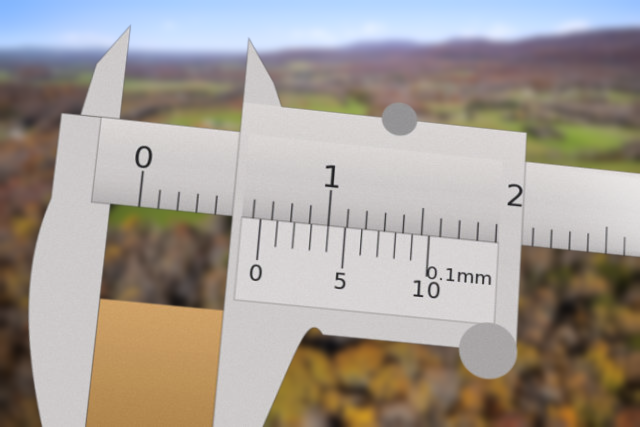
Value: 6.4
